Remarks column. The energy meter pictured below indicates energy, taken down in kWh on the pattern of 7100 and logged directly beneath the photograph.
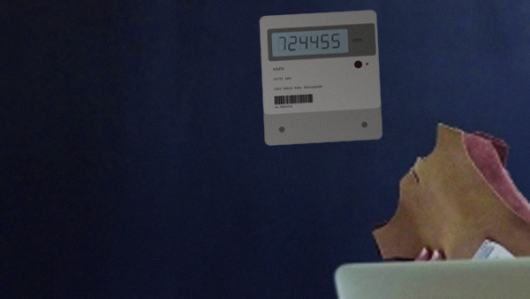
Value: 724455
